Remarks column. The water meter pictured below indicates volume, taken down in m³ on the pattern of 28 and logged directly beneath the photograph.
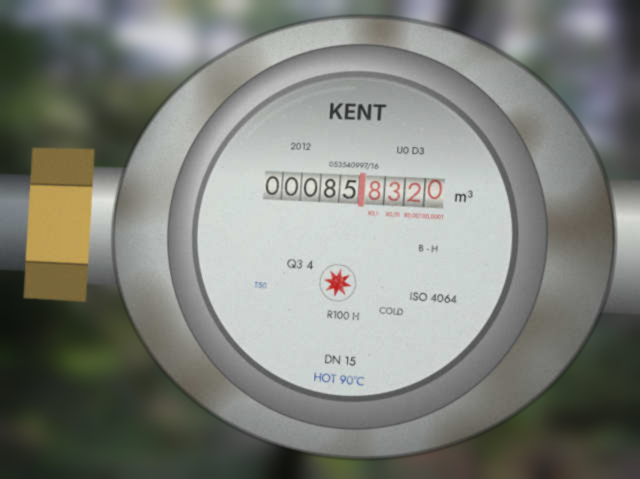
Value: 85.8320
